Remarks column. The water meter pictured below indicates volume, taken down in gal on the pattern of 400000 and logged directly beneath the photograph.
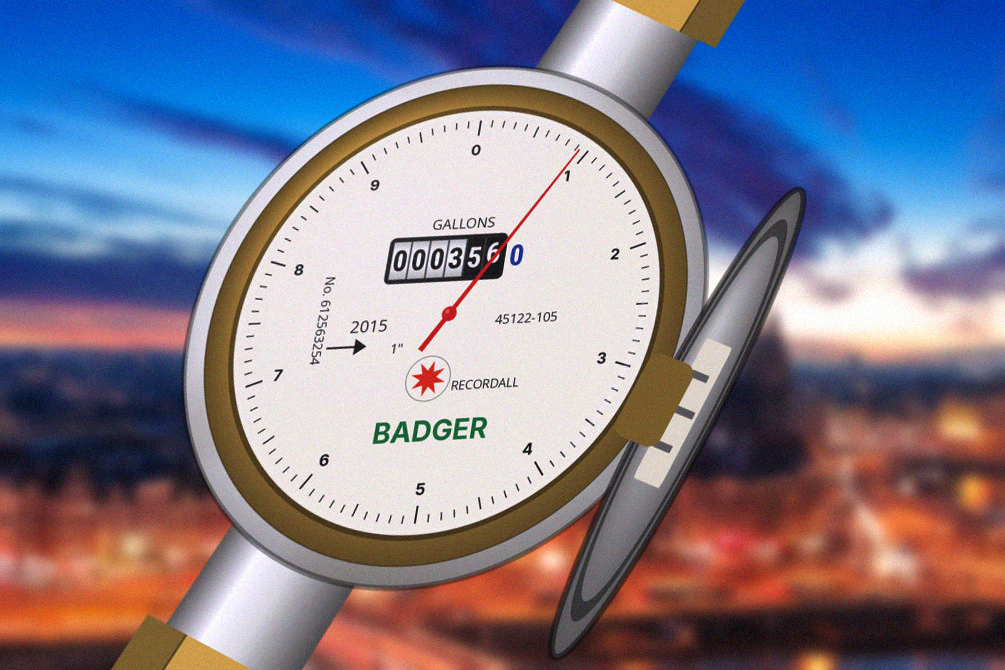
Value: 3560.9
